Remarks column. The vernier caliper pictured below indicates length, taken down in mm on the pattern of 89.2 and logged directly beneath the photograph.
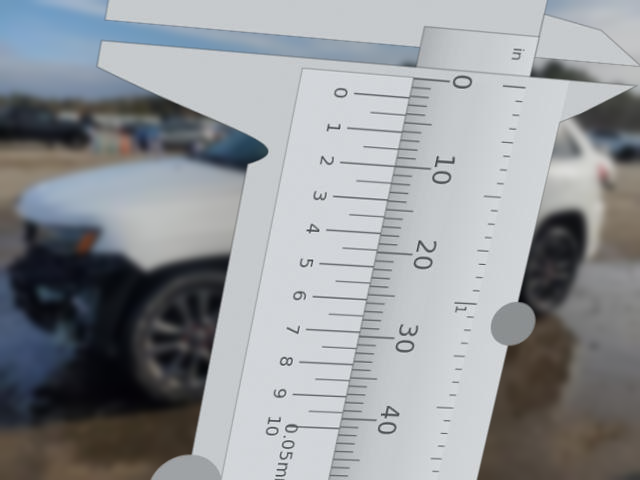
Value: 2.2
